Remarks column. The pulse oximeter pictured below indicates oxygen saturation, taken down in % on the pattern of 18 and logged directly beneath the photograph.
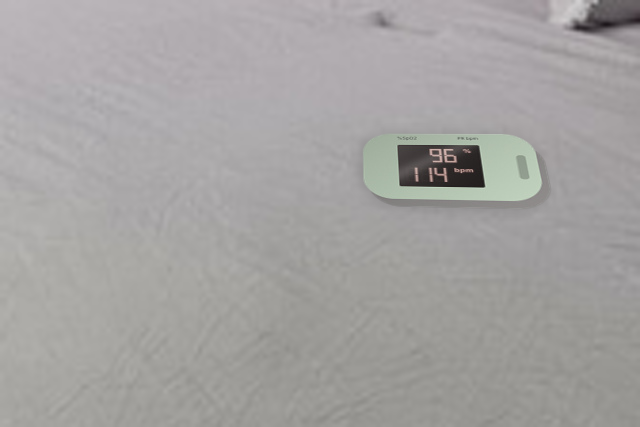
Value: 96
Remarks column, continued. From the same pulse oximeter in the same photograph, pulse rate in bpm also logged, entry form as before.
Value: 114
